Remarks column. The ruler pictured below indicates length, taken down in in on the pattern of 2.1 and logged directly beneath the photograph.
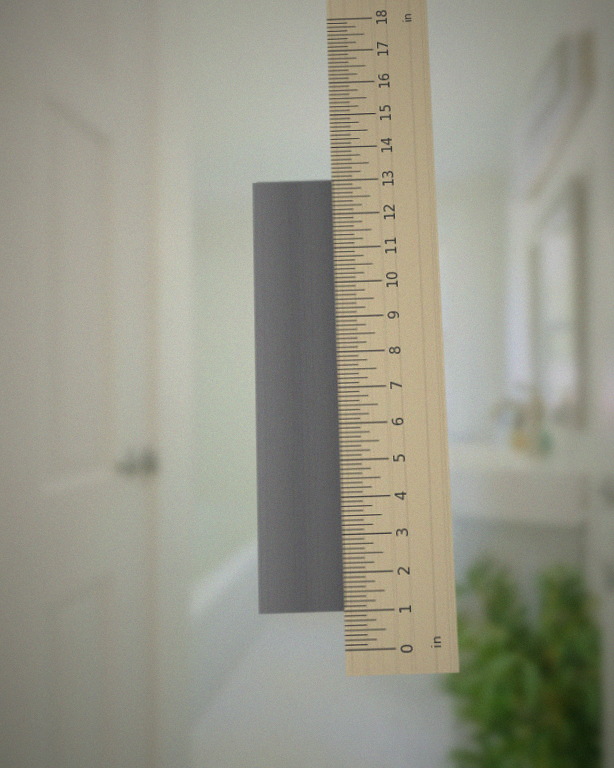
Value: 12
